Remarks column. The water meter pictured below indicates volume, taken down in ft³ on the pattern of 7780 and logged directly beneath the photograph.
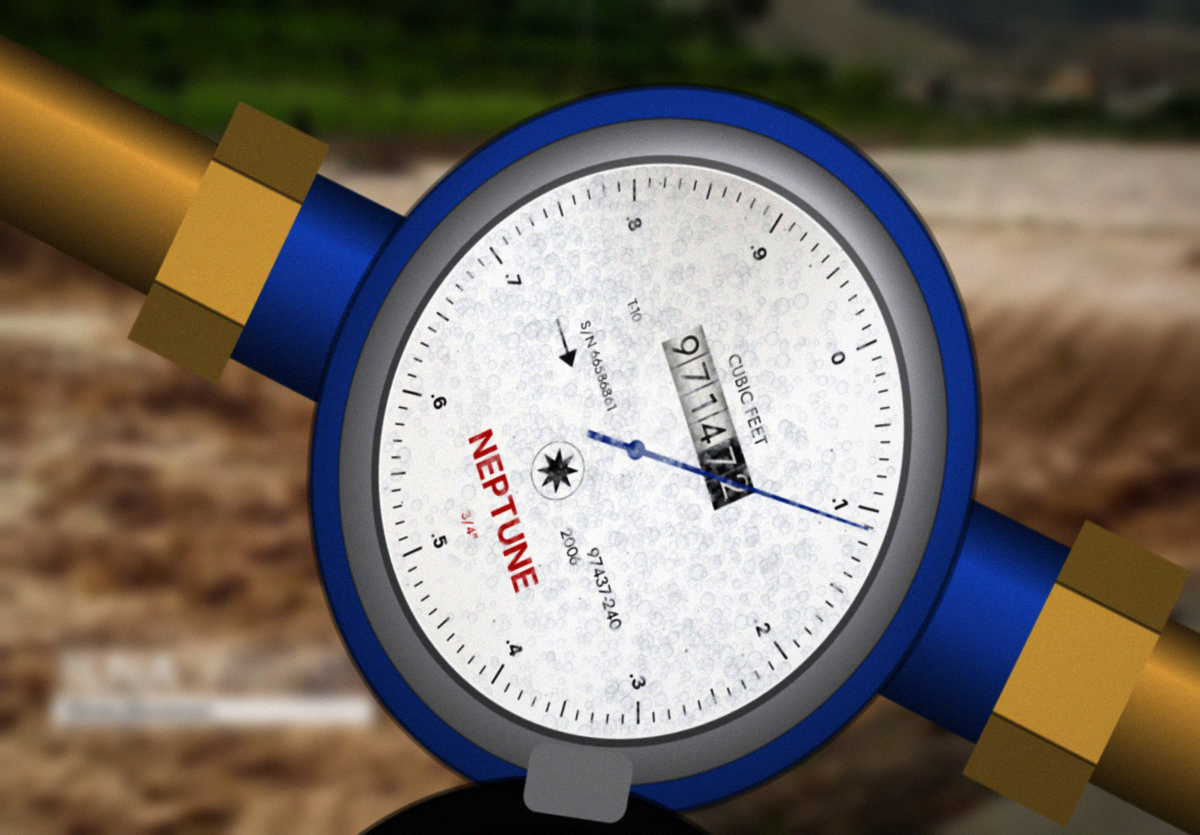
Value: 971472.11
